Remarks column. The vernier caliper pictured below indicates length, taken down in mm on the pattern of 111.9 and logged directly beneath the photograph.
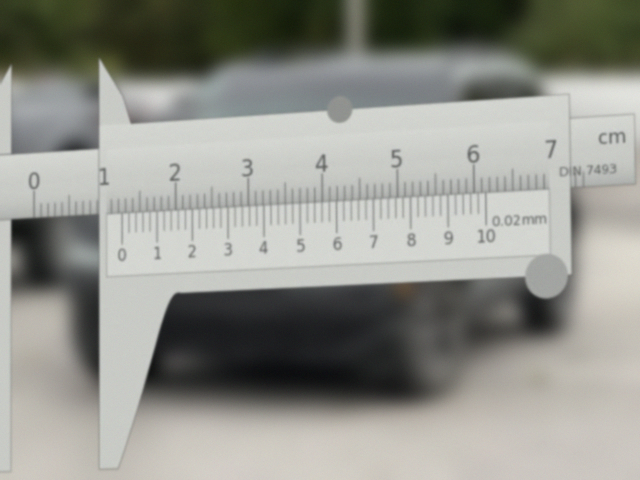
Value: 12.5
